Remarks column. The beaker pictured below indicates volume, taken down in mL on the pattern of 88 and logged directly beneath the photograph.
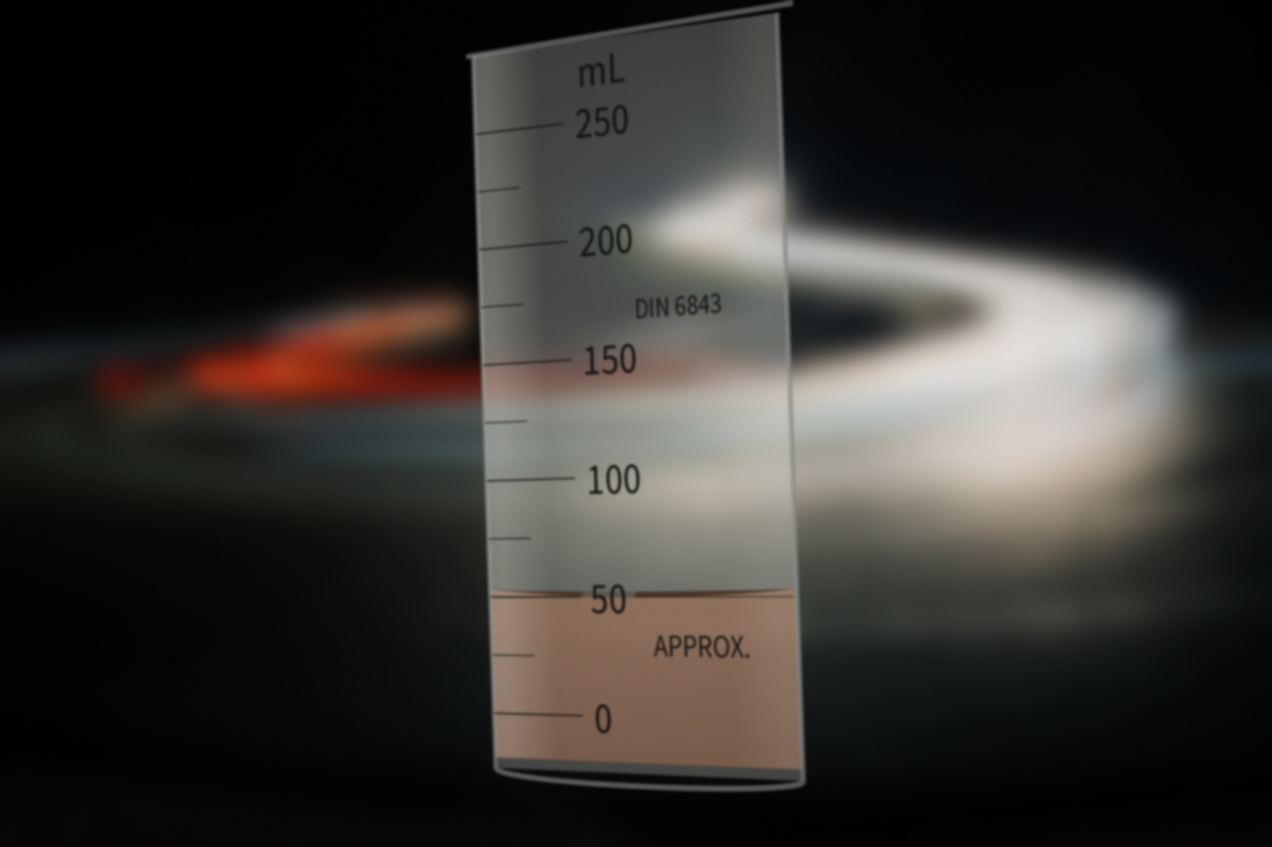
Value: 50
